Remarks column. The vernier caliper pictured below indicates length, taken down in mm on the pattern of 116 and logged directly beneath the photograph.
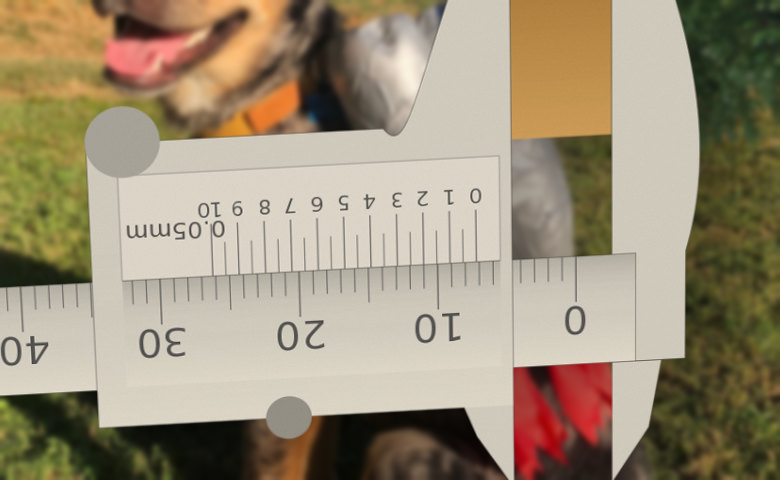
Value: 7.2
